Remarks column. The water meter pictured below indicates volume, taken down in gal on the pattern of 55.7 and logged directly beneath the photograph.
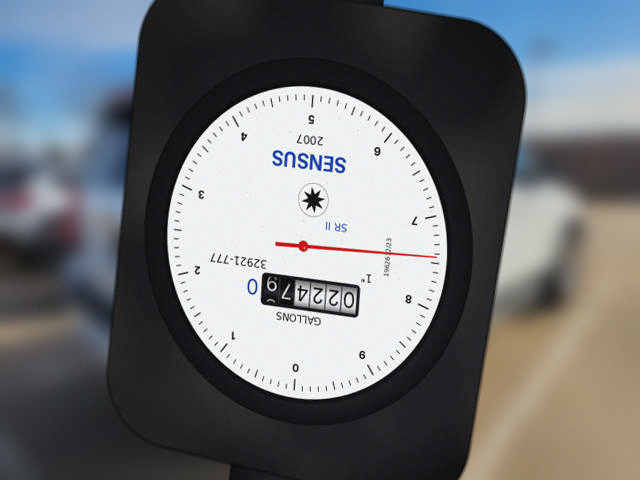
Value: 224787.4
